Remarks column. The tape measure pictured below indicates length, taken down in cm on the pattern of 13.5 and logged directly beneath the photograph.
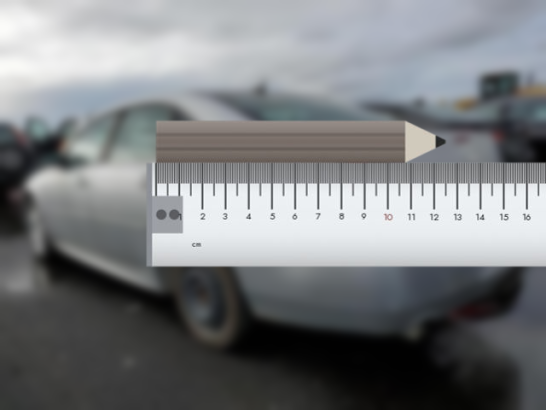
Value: 12.5
